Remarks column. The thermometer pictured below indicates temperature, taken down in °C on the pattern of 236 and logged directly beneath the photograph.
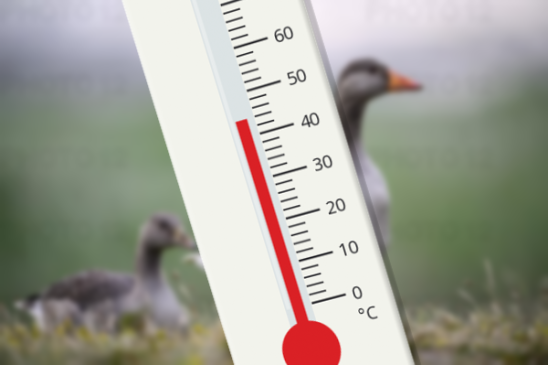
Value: 44
